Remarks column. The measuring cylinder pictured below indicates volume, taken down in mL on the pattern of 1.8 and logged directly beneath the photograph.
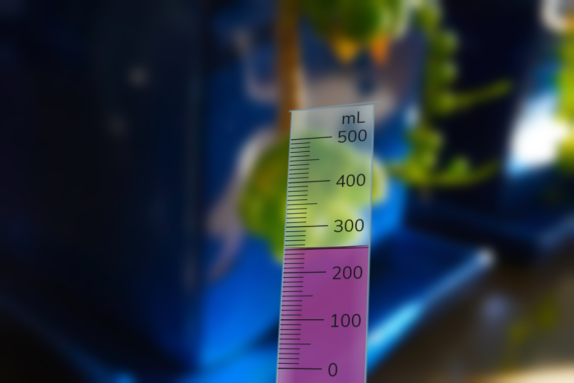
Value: 250
